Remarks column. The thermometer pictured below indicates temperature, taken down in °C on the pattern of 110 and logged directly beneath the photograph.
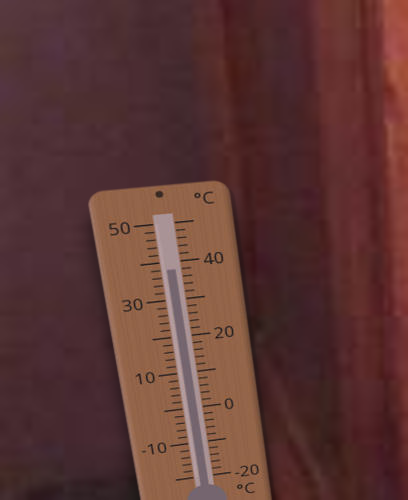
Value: 38
